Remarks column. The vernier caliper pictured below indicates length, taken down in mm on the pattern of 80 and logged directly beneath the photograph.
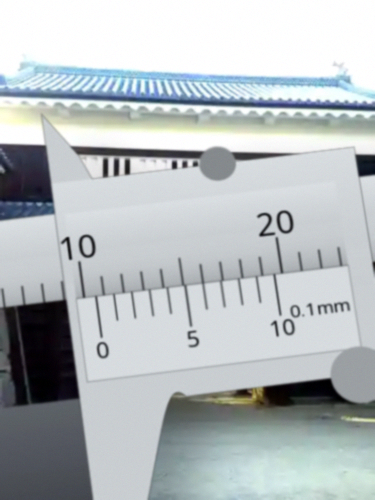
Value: 10.6
